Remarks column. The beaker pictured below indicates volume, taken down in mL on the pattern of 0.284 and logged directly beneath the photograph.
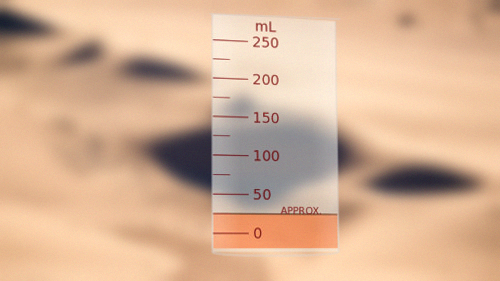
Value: 25
